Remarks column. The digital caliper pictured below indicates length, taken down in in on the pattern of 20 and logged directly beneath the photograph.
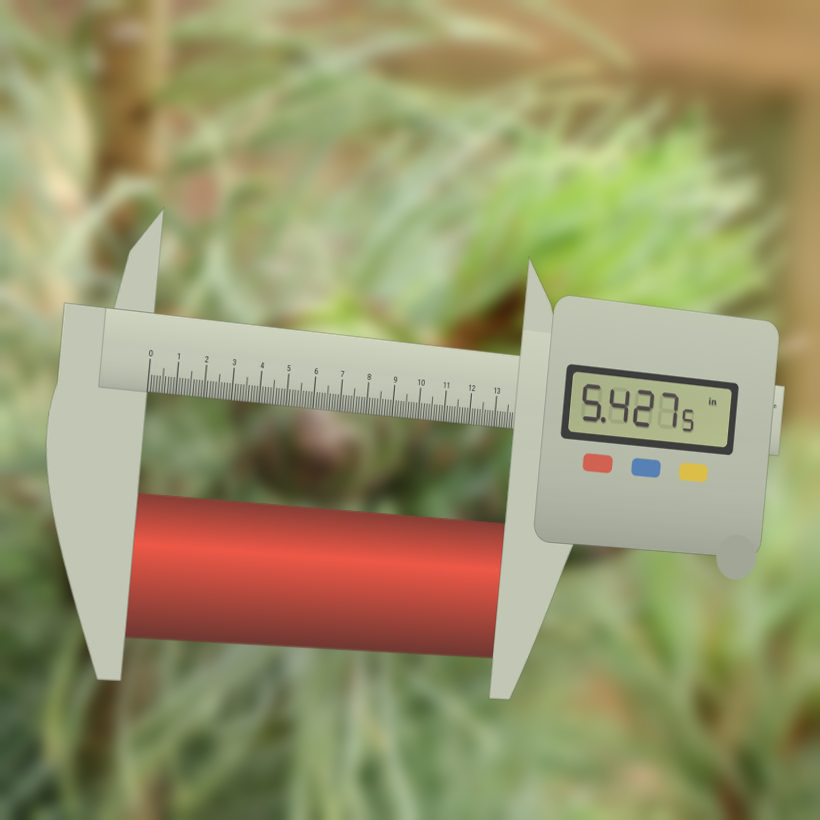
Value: 5.4275
